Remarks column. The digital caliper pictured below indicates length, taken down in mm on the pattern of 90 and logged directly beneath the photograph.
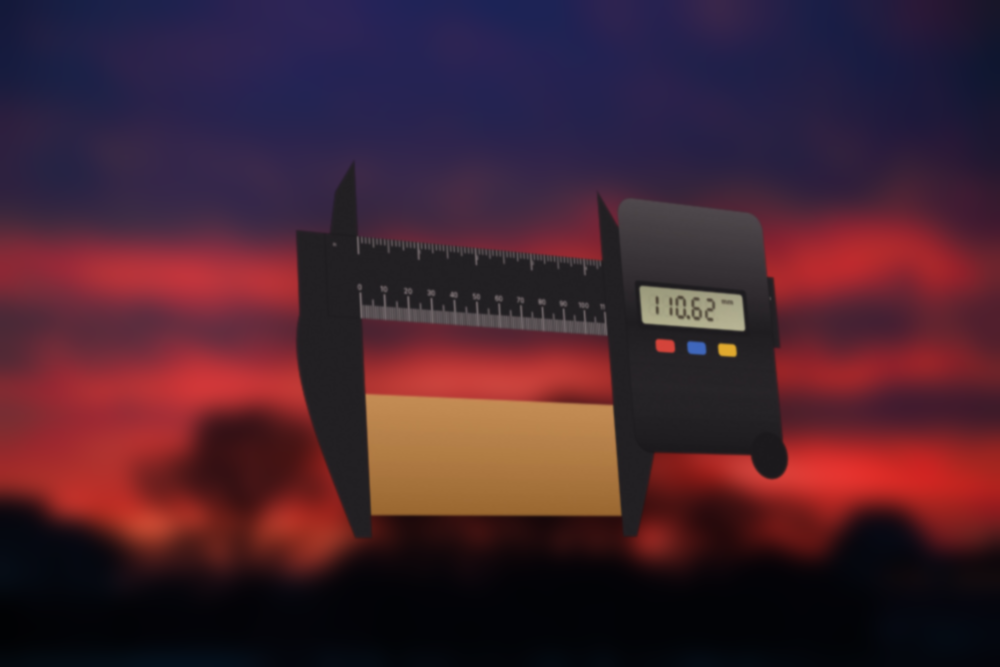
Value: 110.62
